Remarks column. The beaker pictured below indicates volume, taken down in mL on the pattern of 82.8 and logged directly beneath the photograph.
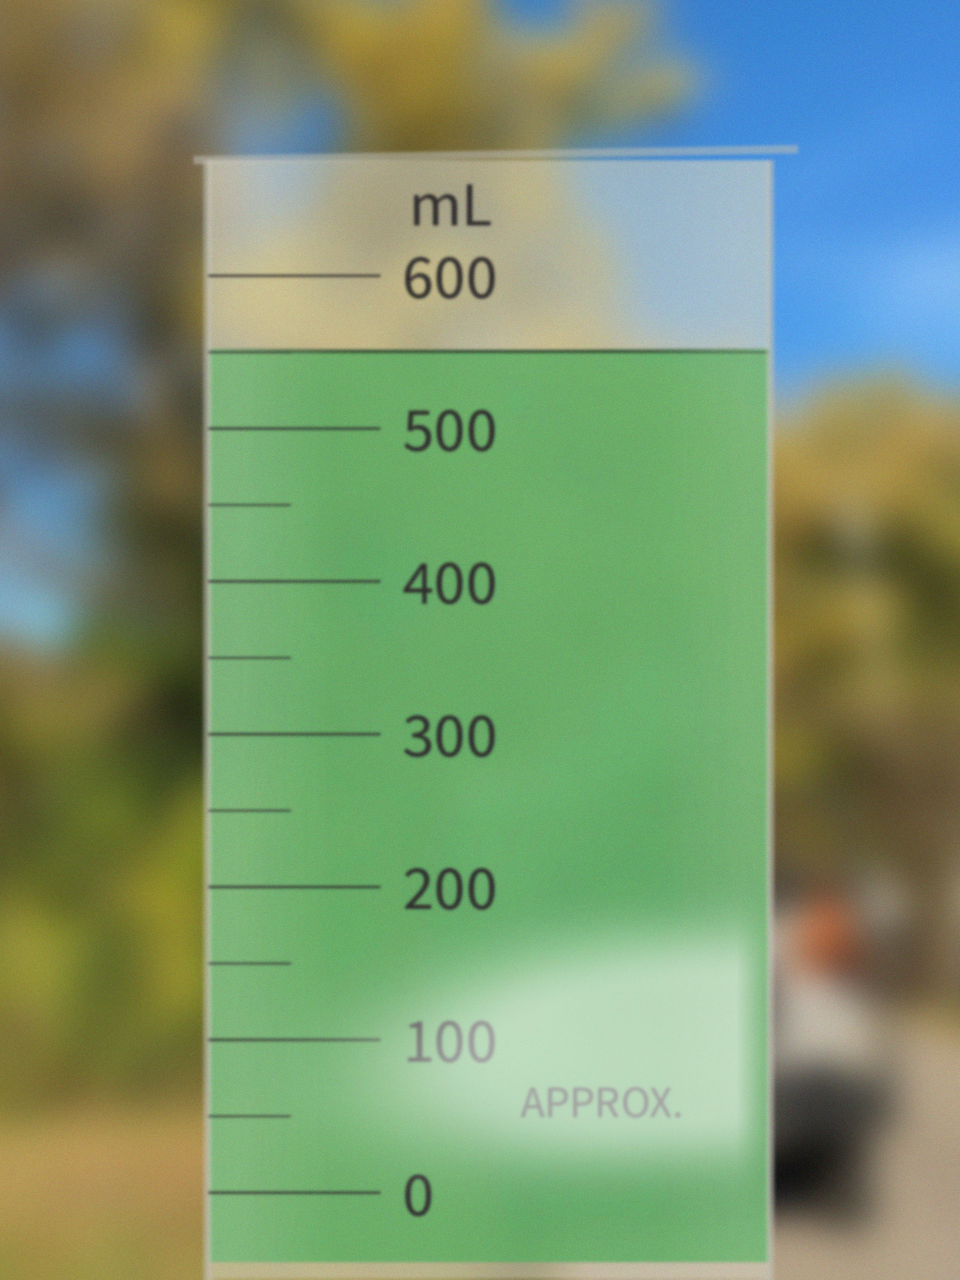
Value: 550
